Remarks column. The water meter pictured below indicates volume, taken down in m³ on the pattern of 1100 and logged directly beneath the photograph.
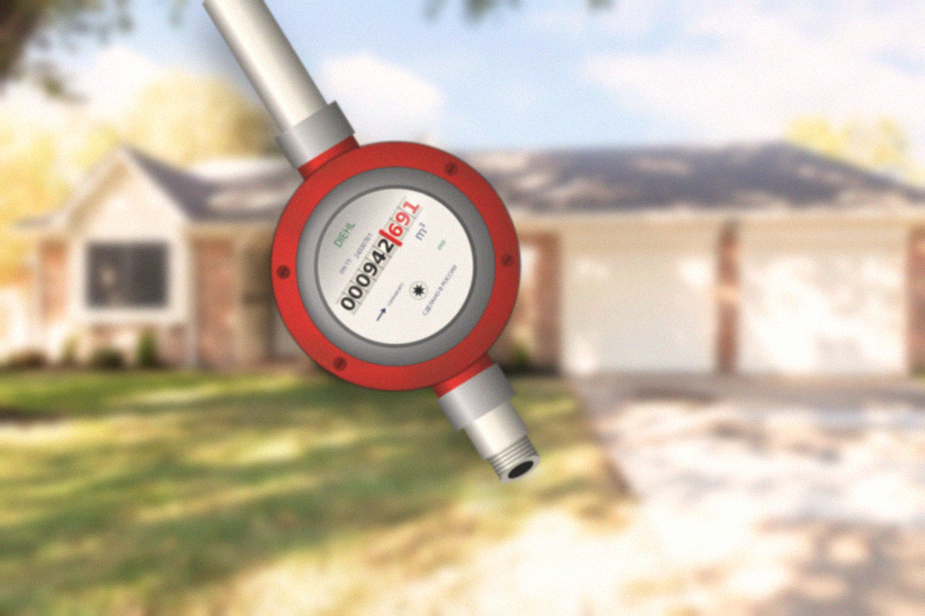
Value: 942.691
